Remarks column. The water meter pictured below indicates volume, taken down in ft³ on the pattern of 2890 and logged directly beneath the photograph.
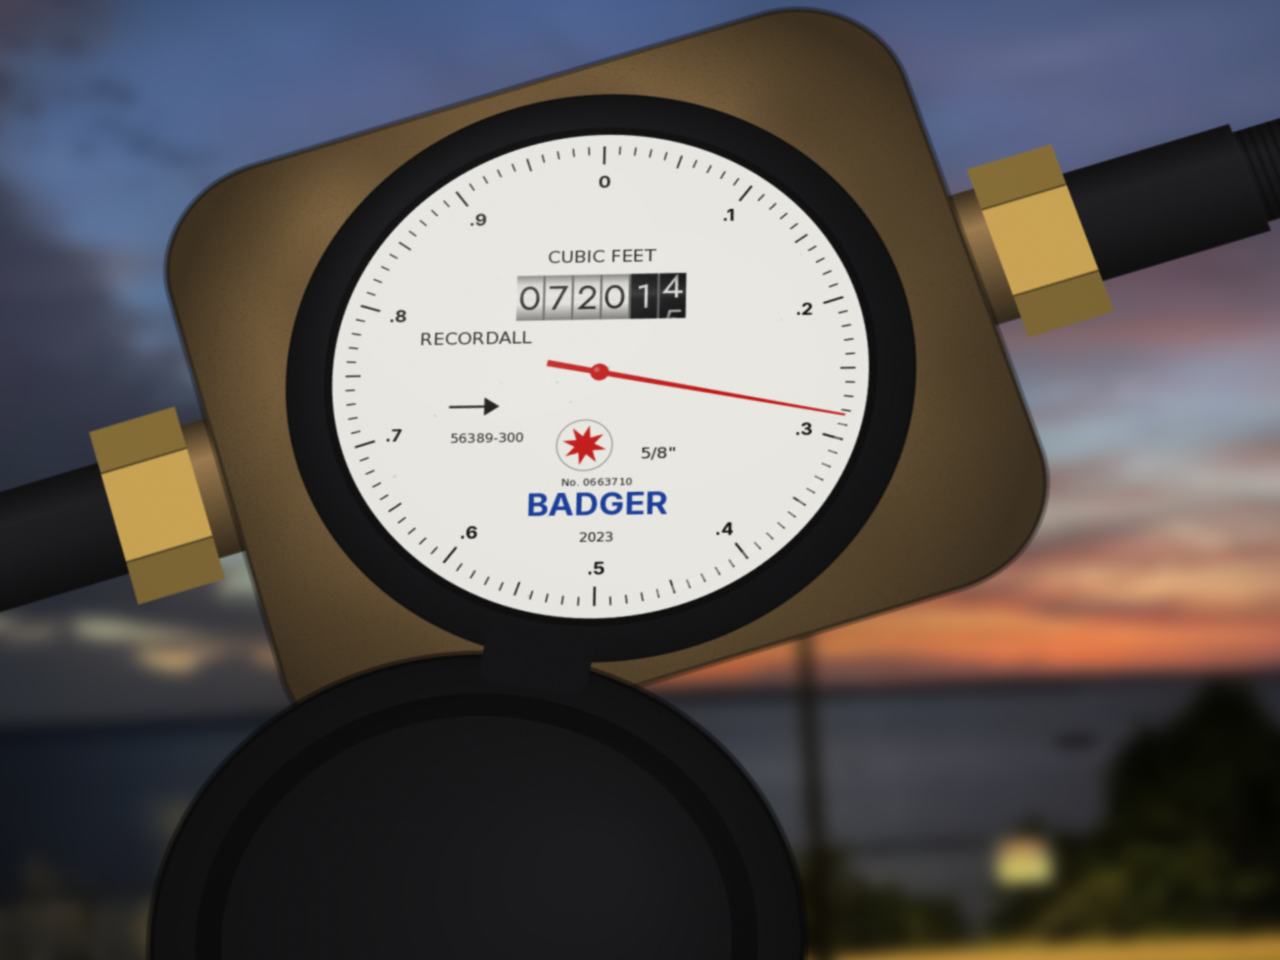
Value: 72014.28
